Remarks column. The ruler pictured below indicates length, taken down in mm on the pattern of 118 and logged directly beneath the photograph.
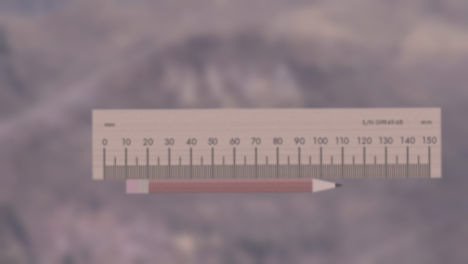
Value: 100
